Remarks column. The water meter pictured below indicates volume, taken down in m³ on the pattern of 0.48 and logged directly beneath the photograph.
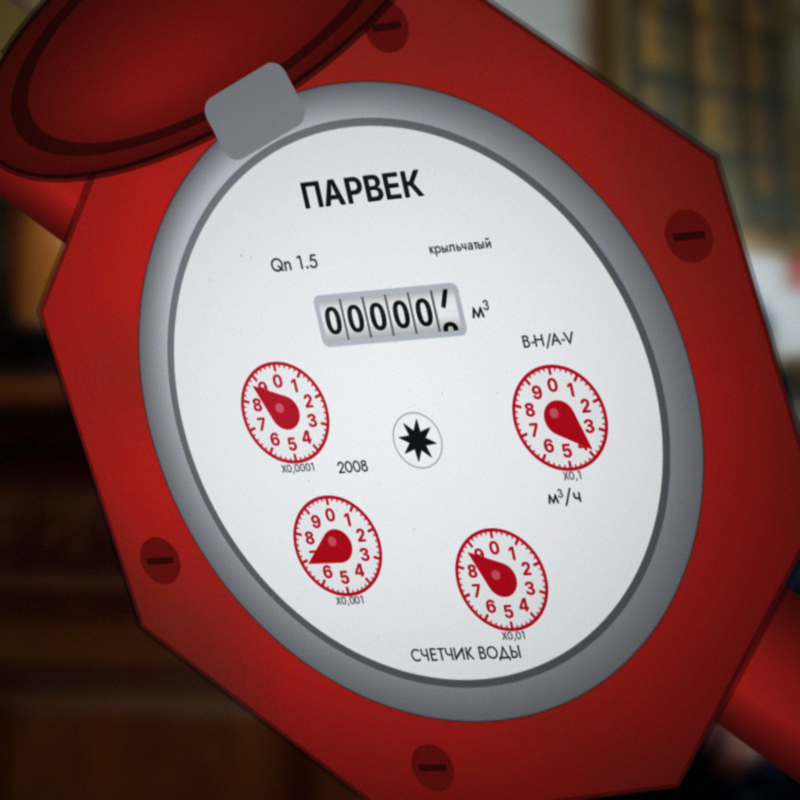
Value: 7.3868
